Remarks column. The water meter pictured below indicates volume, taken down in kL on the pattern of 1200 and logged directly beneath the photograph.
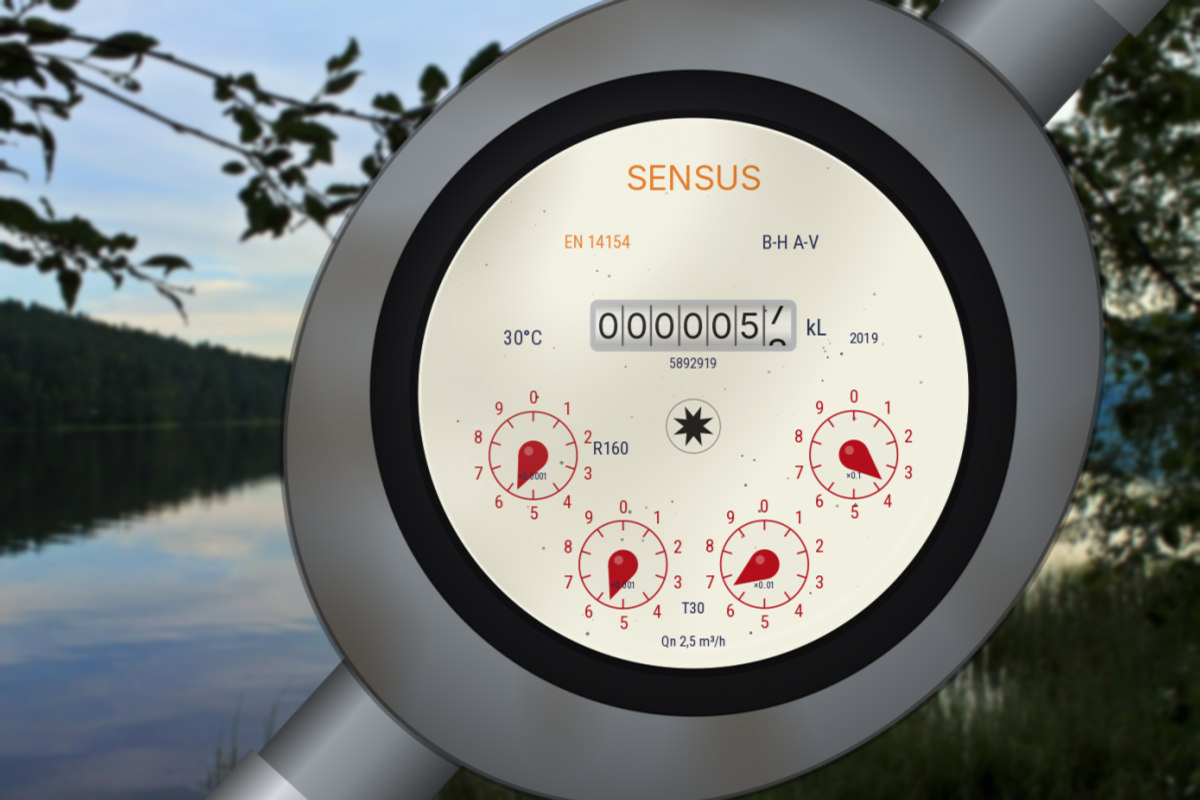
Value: 57.3655
